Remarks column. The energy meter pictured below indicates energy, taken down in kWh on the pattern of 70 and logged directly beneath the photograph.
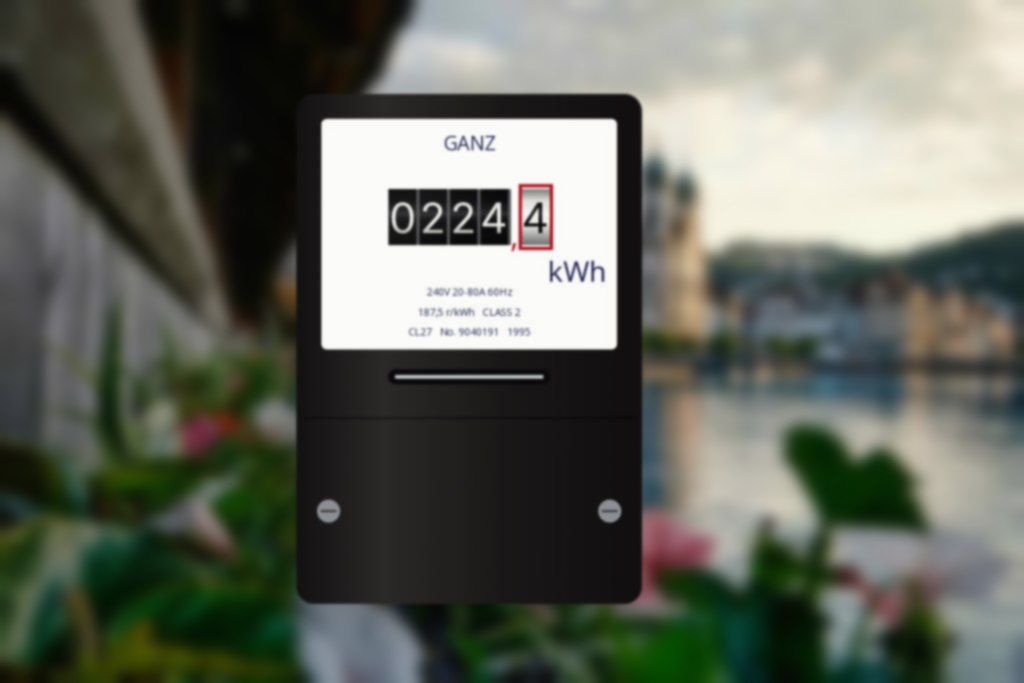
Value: 224.4
